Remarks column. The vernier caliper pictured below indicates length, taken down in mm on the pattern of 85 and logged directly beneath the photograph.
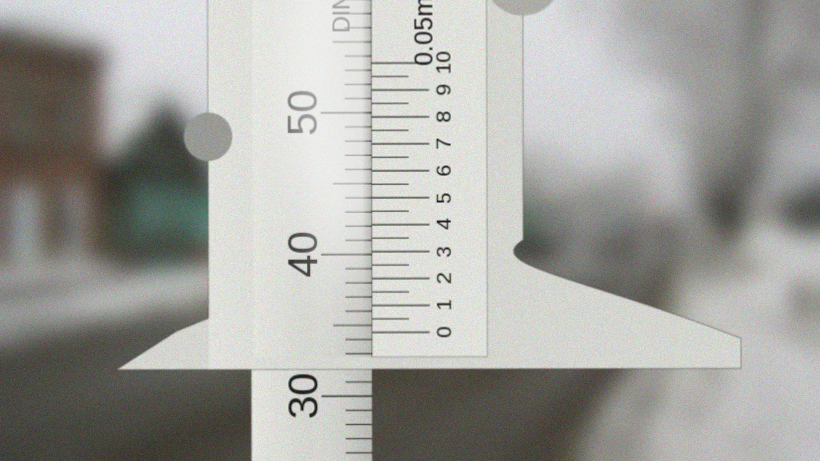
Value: 34.5
